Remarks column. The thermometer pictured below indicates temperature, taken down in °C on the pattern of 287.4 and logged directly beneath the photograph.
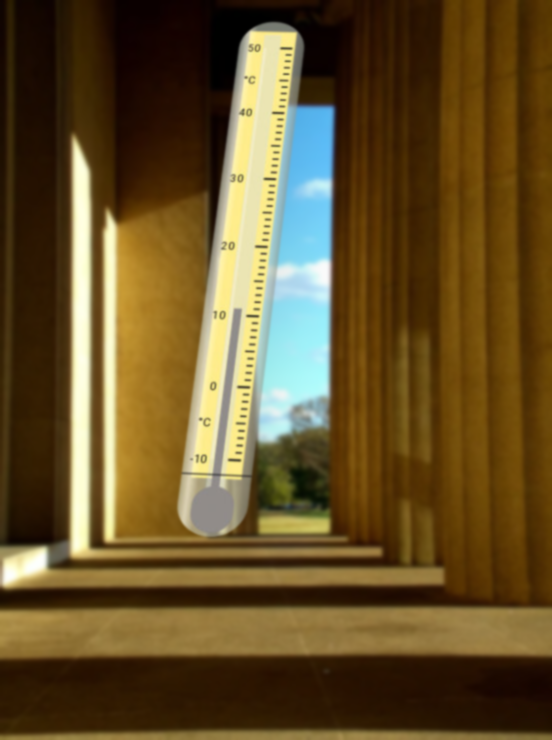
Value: 11
